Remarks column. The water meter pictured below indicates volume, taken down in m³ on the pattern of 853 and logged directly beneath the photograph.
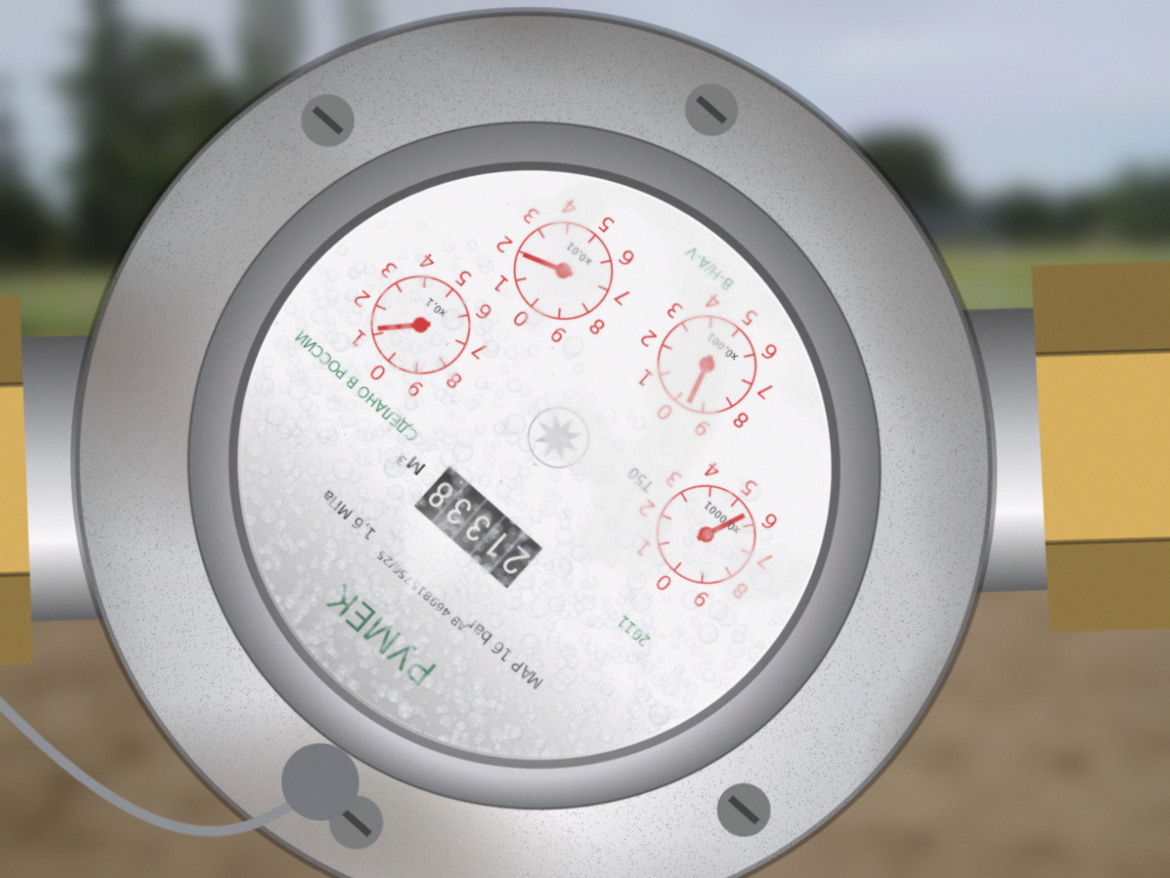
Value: 21338.1195
